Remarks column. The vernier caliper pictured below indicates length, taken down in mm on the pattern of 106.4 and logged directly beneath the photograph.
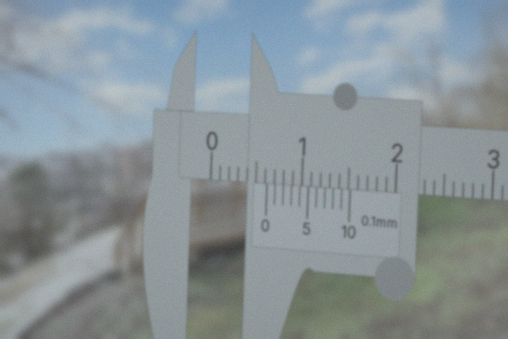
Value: 6.2
